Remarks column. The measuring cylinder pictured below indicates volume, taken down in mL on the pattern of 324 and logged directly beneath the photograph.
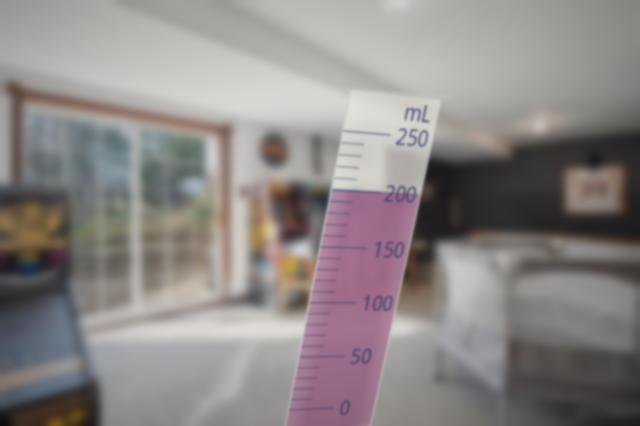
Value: 200
